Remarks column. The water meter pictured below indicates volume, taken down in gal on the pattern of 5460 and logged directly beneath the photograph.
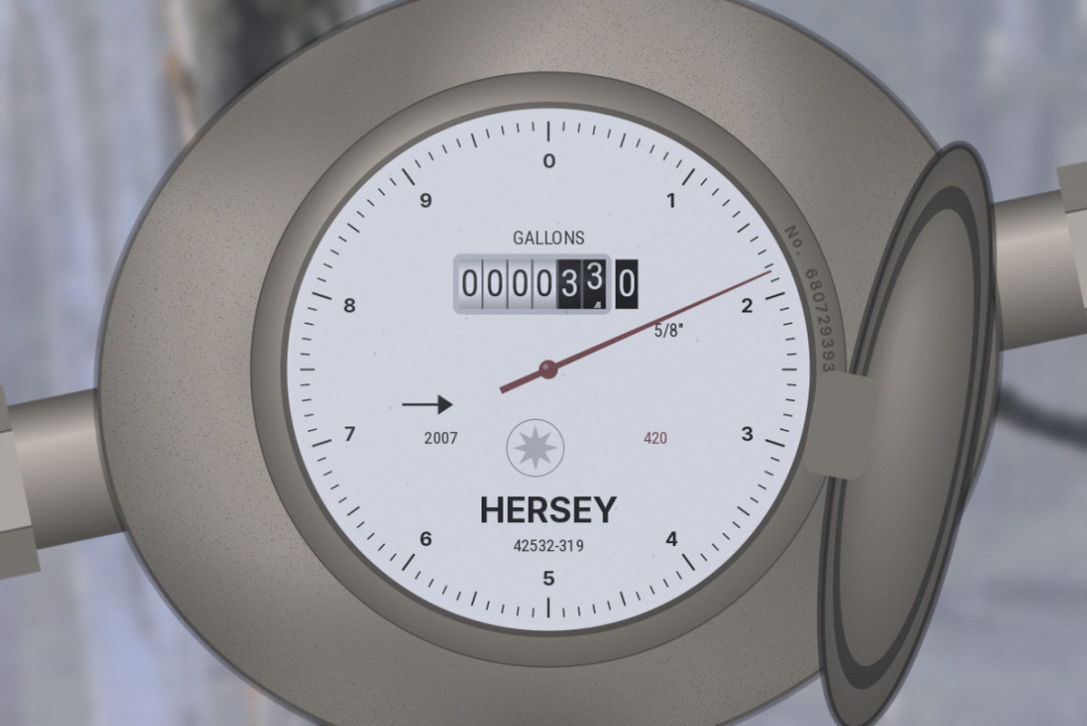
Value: 331.8
